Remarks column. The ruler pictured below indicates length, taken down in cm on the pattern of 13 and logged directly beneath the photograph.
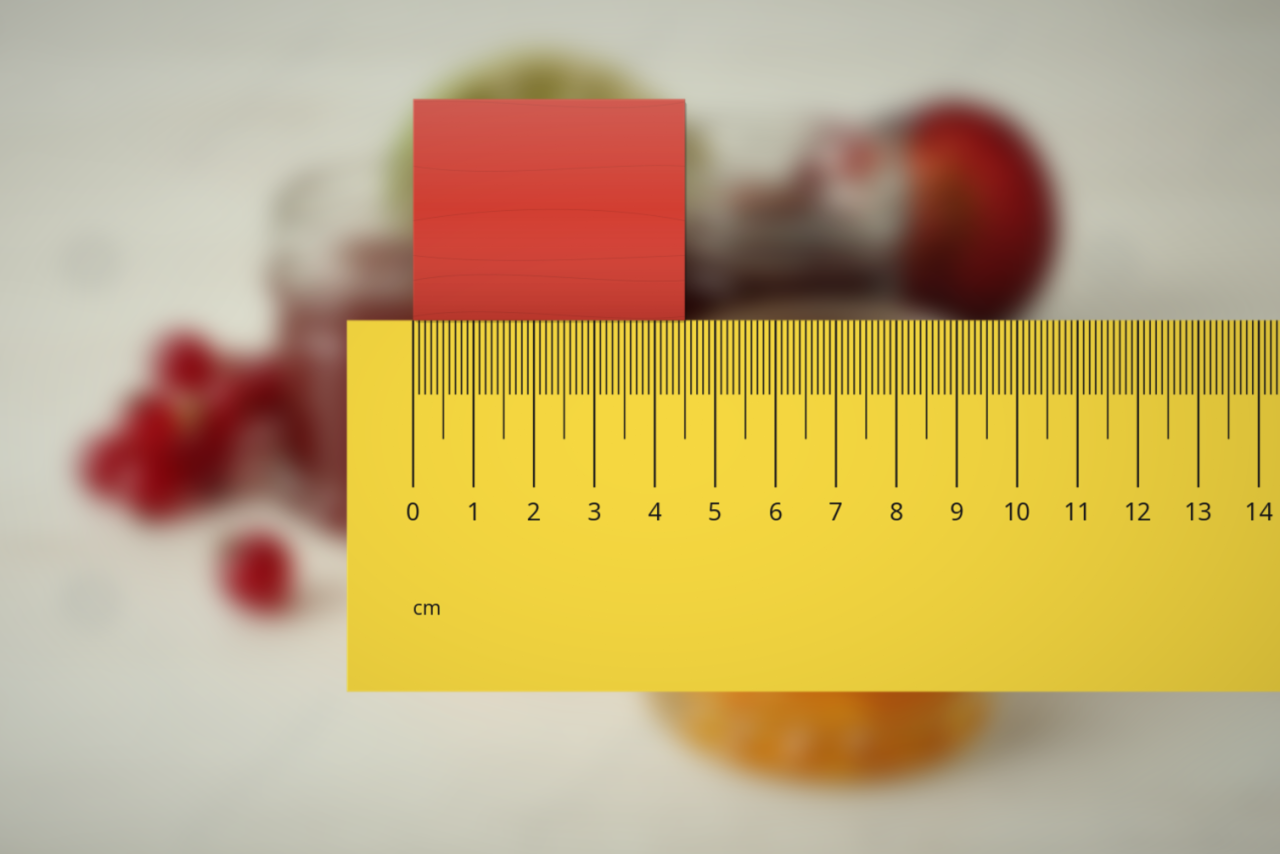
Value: 4.5
